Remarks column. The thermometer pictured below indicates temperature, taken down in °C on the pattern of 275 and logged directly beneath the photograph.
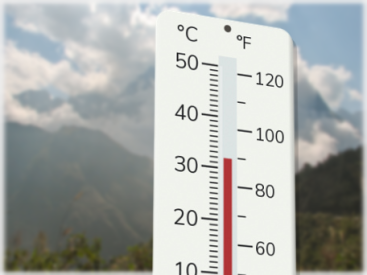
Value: 32
